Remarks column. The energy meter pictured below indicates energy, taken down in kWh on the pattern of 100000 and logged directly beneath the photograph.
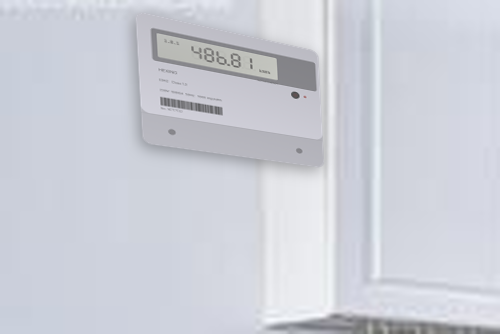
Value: 486.81
